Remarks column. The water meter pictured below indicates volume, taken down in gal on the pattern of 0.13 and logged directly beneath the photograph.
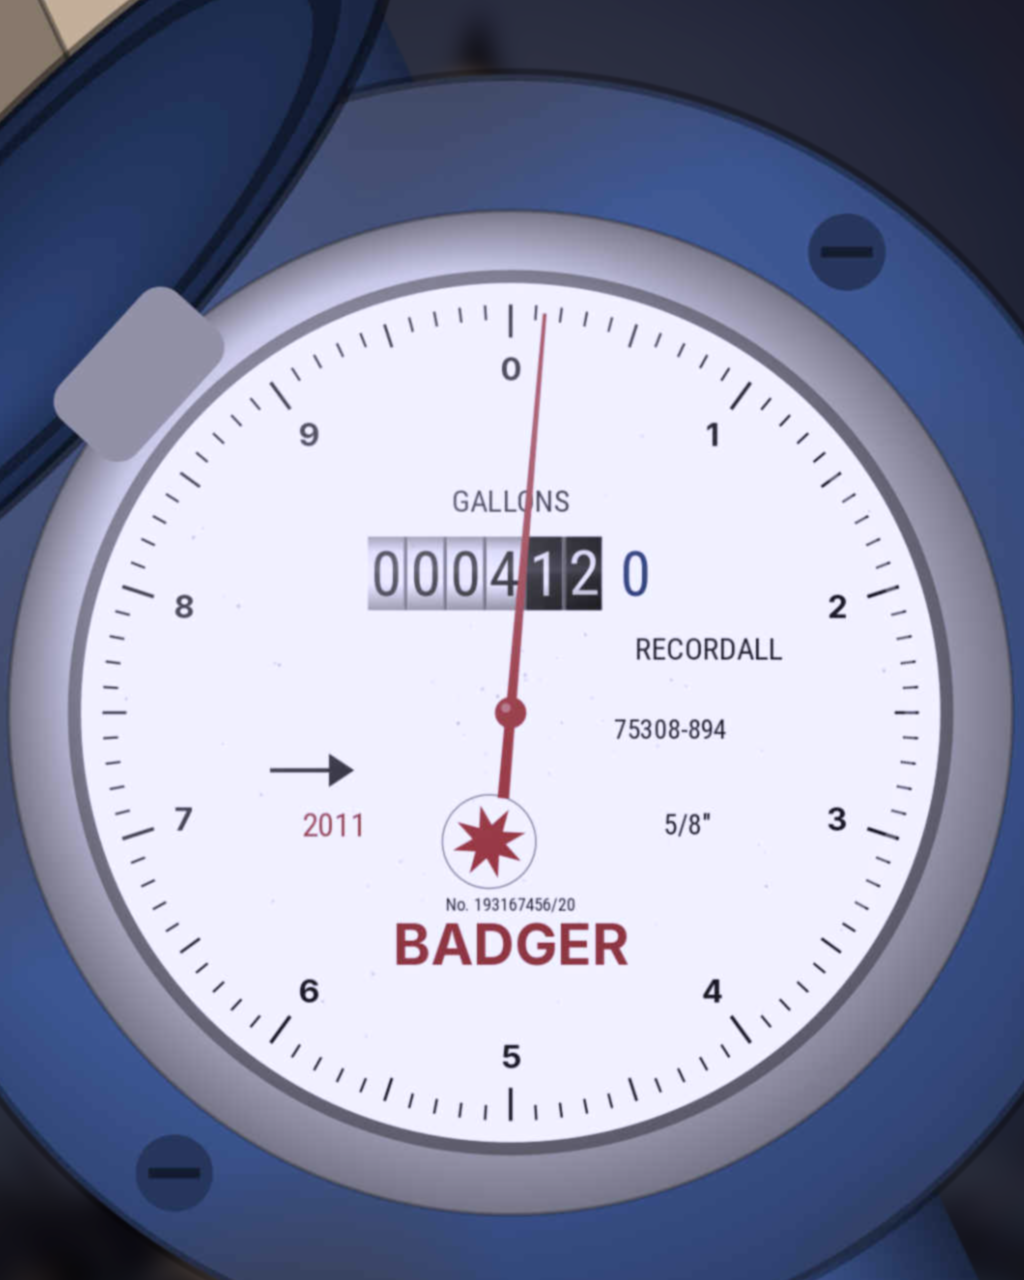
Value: 4120.1
